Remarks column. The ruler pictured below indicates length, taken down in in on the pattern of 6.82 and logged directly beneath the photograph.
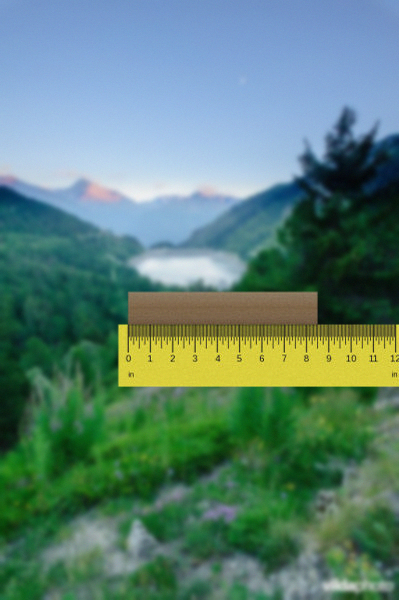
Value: 8.5
